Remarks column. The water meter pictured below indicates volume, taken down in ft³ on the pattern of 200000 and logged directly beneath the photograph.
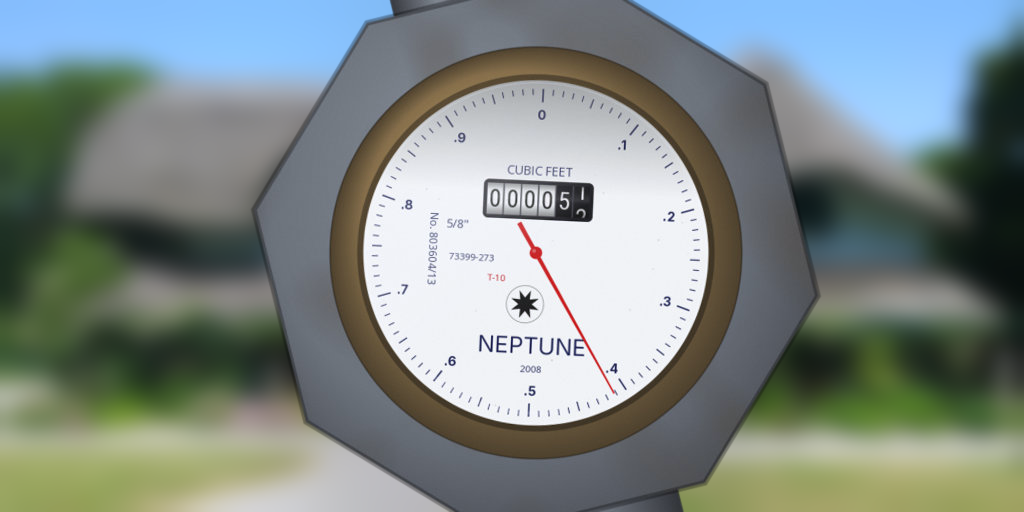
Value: 51.41
